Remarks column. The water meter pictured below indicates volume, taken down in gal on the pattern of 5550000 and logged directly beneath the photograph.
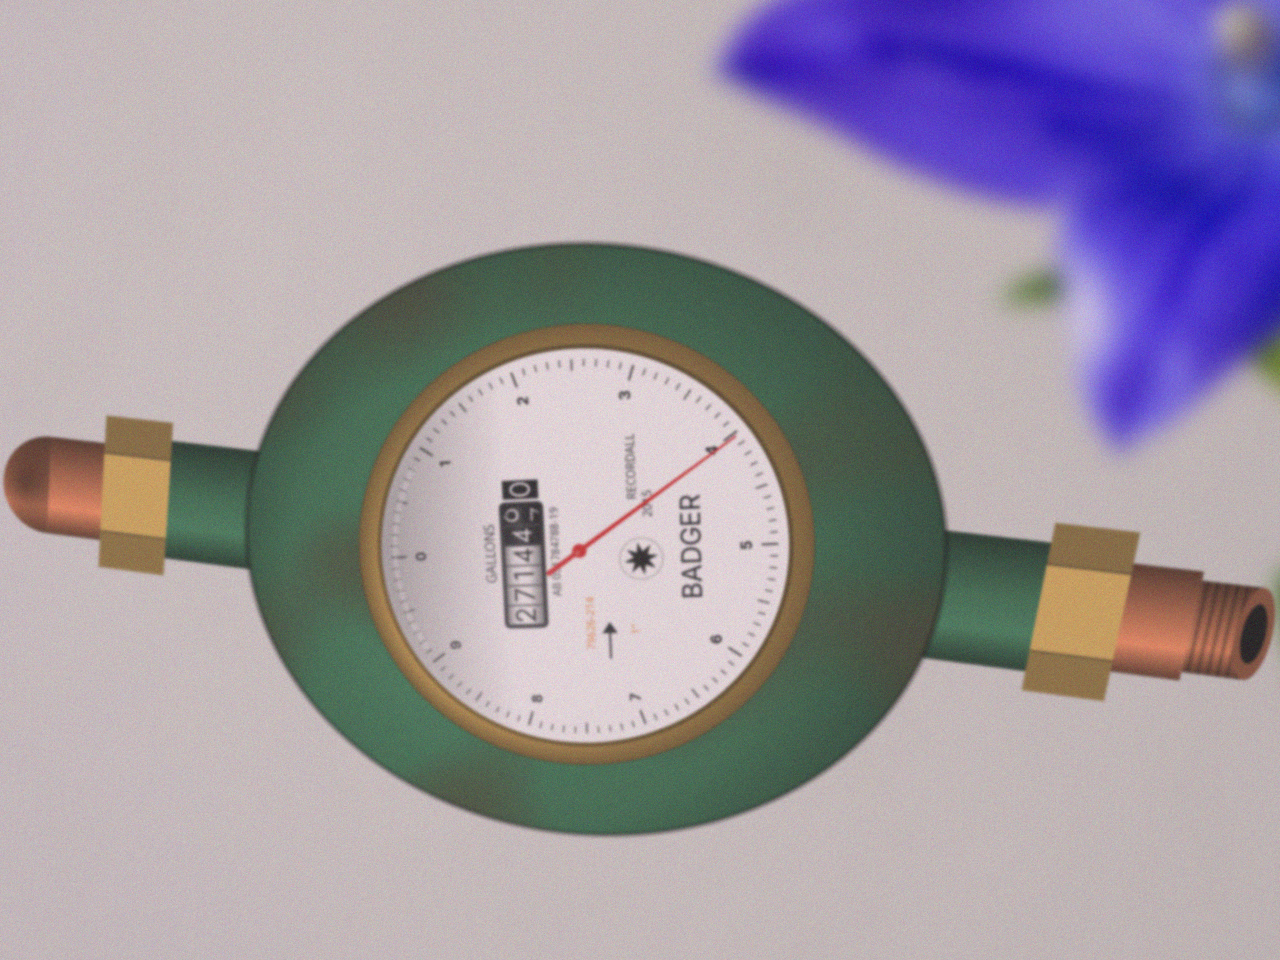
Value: 2714464.0
